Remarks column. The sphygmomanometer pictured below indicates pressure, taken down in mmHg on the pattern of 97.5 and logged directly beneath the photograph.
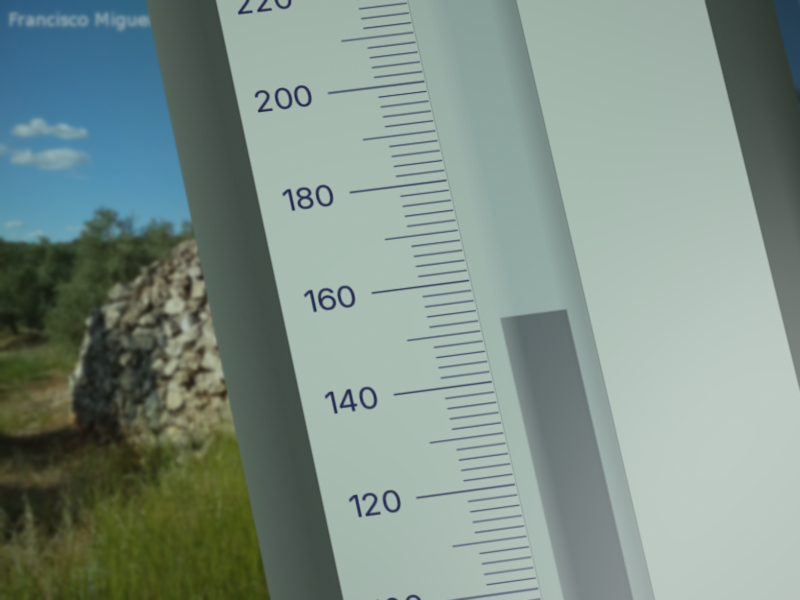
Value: 152
